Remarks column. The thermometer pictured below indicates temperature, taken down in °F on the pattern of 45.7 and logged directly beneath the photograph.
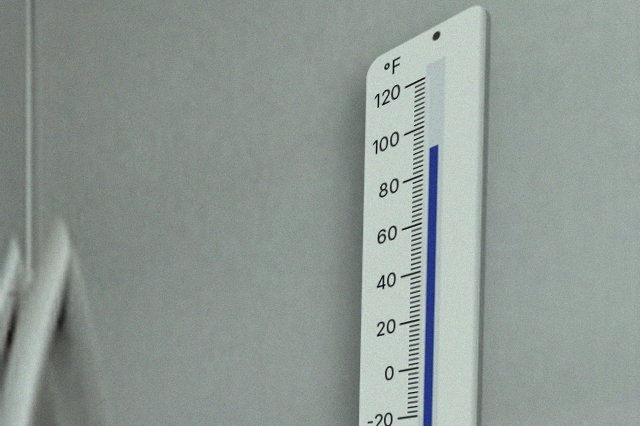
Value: 90
